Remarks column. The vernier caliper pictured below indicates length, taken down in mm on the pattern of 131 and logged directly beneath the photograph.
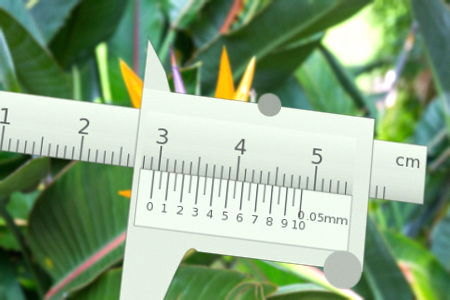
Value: 29.4
